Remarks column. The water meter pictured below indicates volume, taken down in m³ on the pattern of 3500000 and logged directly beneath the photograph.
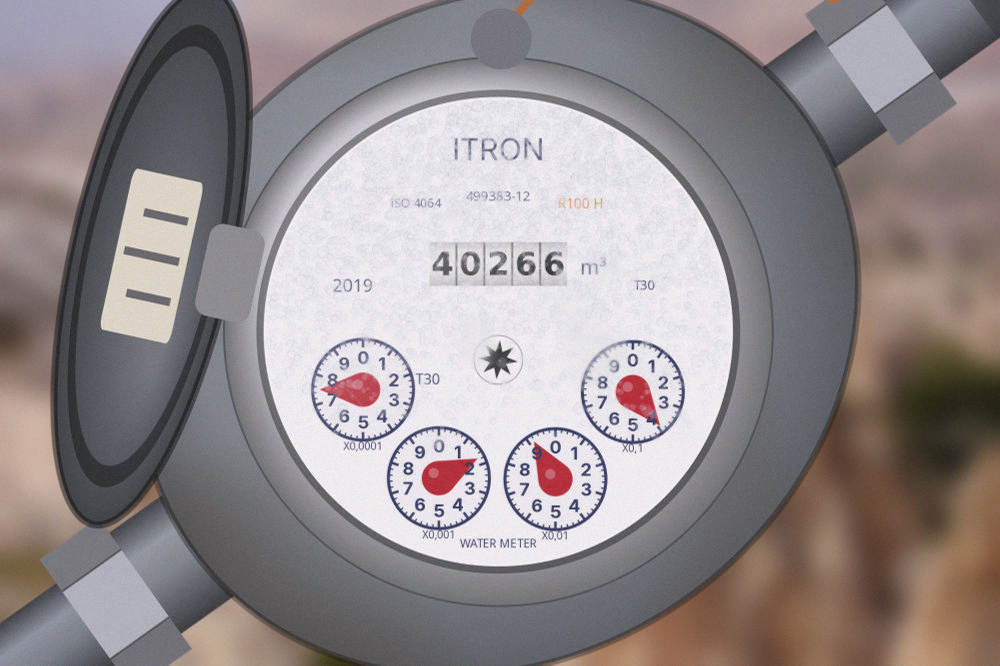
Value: 40266.3917
